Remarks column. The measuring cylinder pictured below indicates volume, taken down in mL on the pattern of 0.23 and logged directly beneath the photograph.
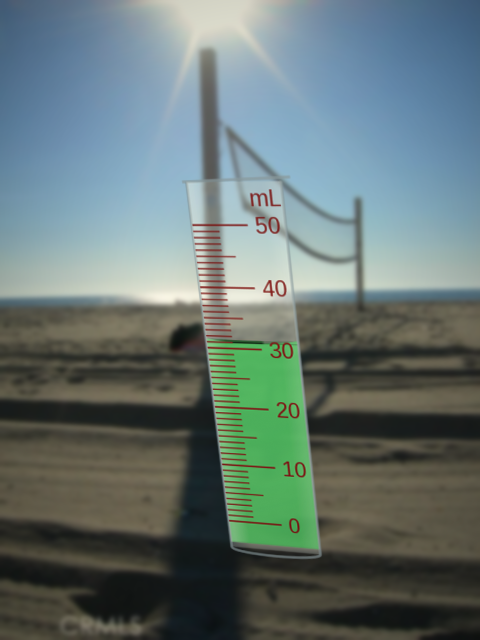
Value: 31
